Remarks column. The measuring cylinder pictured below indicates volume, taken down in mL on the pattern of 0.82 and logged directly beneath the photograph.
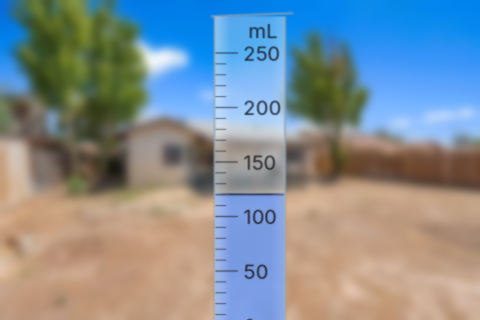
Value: 120
